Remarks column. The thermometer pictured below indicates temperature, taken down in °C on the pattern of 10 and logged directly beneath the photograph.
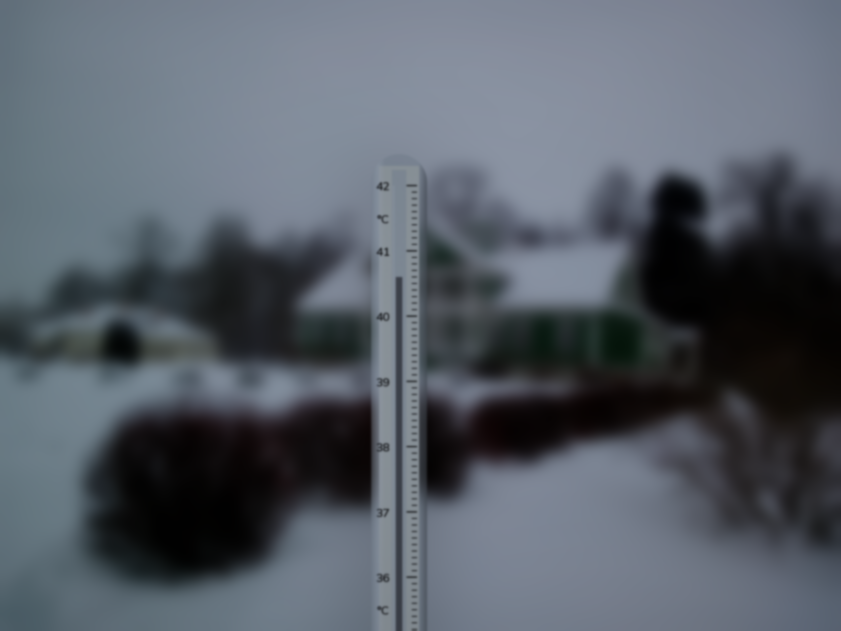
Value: 40.6
